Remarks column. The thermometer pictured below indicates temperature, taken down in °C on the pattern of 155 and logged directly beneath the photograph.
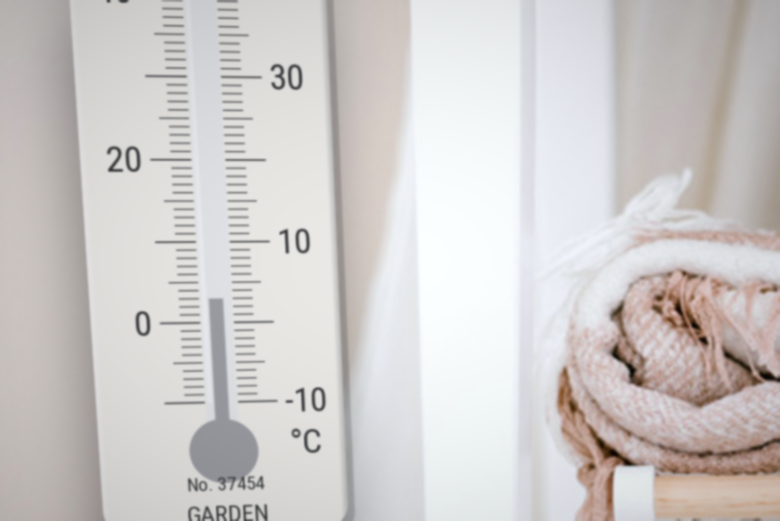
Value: 3
